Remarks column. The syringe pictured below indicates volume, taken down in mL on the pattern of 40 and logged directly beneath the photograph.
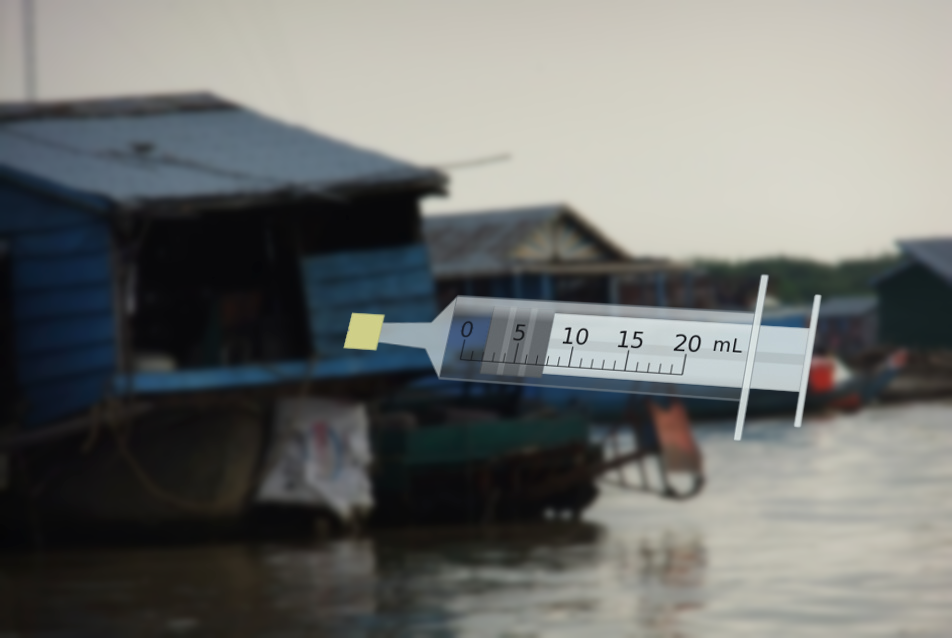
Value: 2
